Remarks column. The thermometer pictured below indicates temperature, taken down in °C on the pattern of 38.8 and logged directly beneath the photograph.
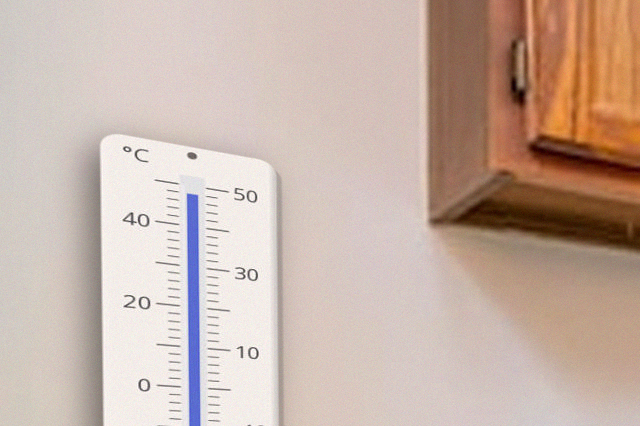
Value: 48
